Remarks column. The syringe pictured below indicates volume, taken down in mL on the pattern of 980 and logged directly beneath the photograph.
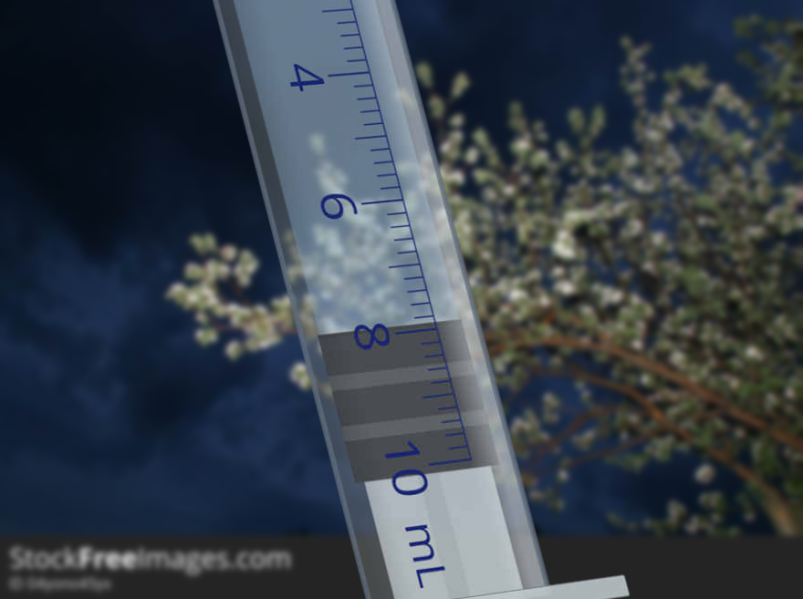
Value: 7.9
